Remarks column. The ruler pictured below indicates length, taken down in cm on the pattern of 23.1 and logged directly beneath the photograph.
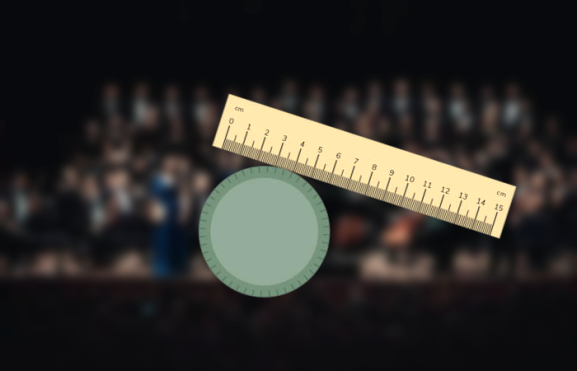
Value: 7
